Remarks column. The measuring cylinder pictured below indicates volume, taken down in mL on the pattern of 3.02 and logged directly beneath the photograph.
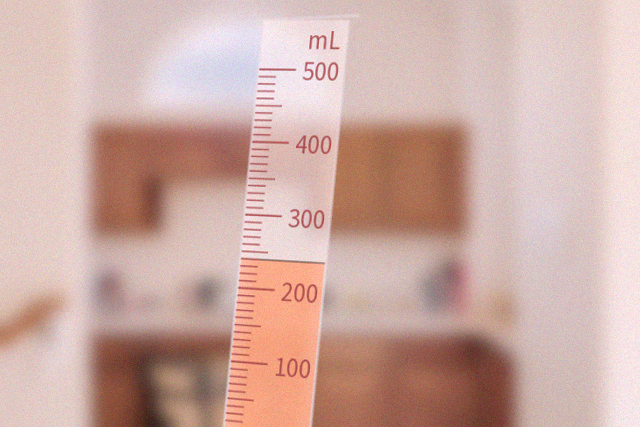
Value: 240
